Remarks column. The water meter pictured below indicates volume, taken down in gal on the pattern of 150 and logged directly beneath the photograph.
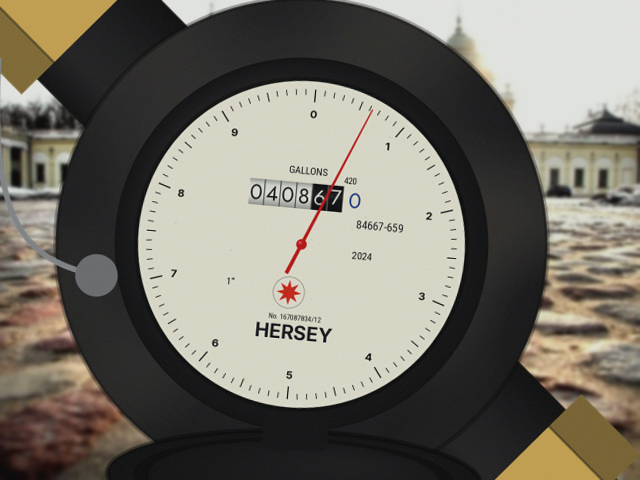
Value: 408670.6
